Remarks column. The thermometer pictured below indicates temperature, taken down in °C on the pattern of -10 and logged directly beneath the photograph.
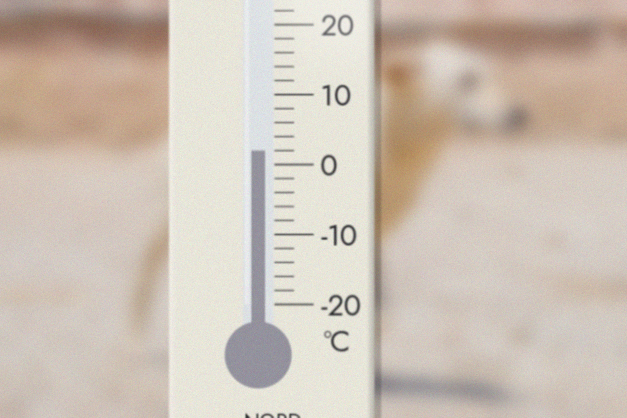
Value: 2
